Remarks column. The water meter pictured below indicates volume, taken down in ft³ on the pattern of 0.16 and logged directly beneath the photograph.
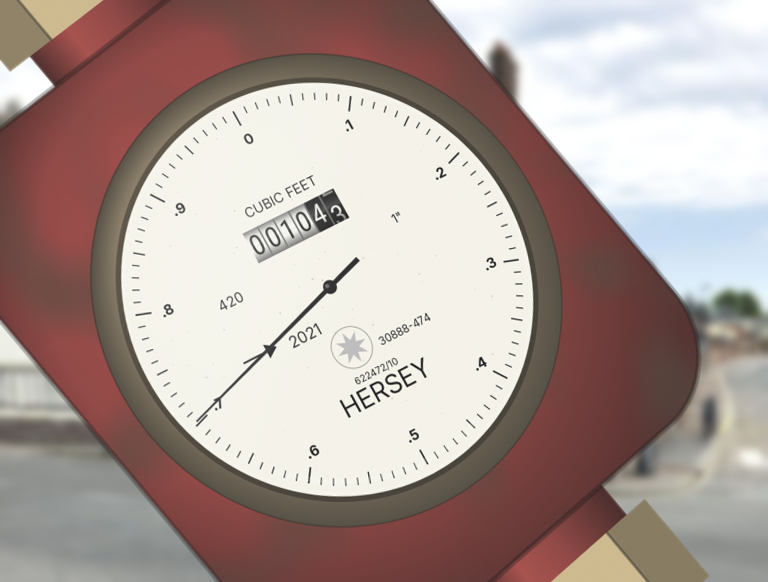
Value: 1042.70
